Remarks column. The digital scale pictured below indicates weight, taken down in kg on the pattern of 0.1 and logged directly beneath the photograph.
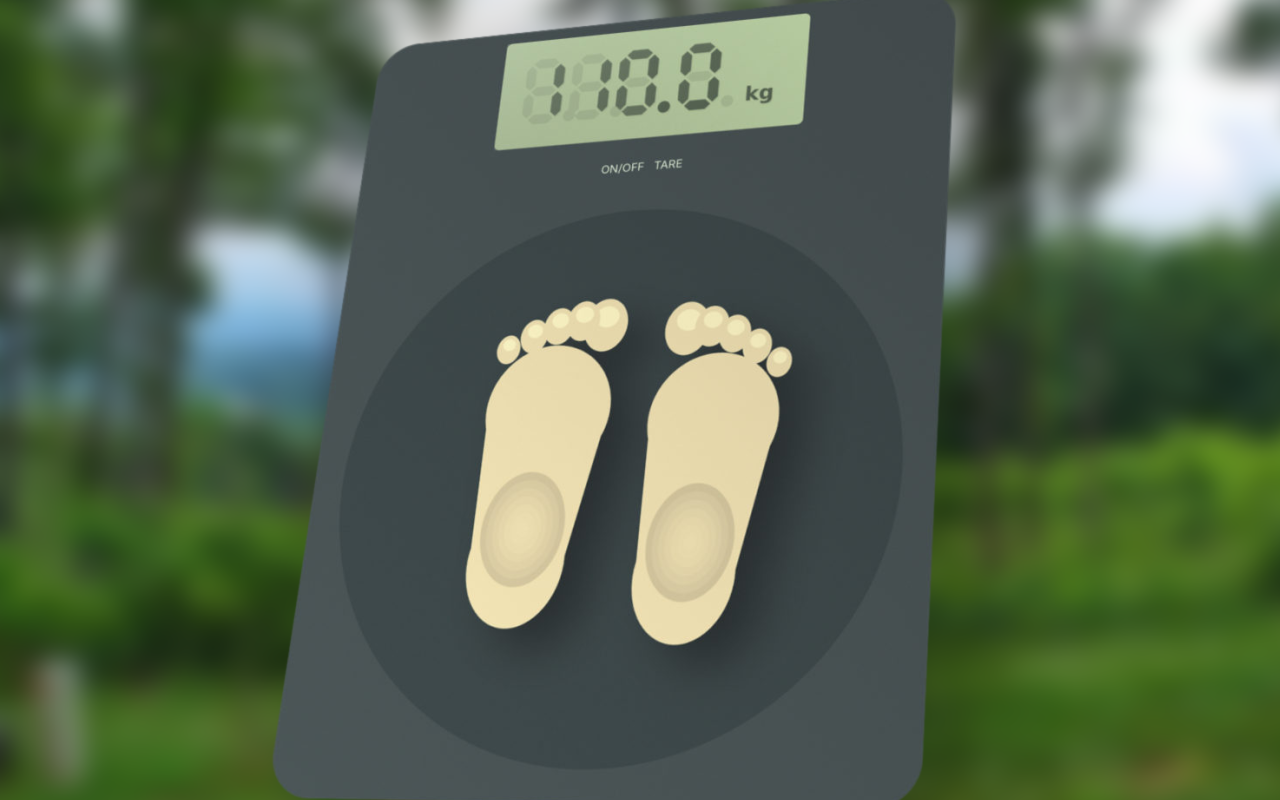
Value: 110.0
